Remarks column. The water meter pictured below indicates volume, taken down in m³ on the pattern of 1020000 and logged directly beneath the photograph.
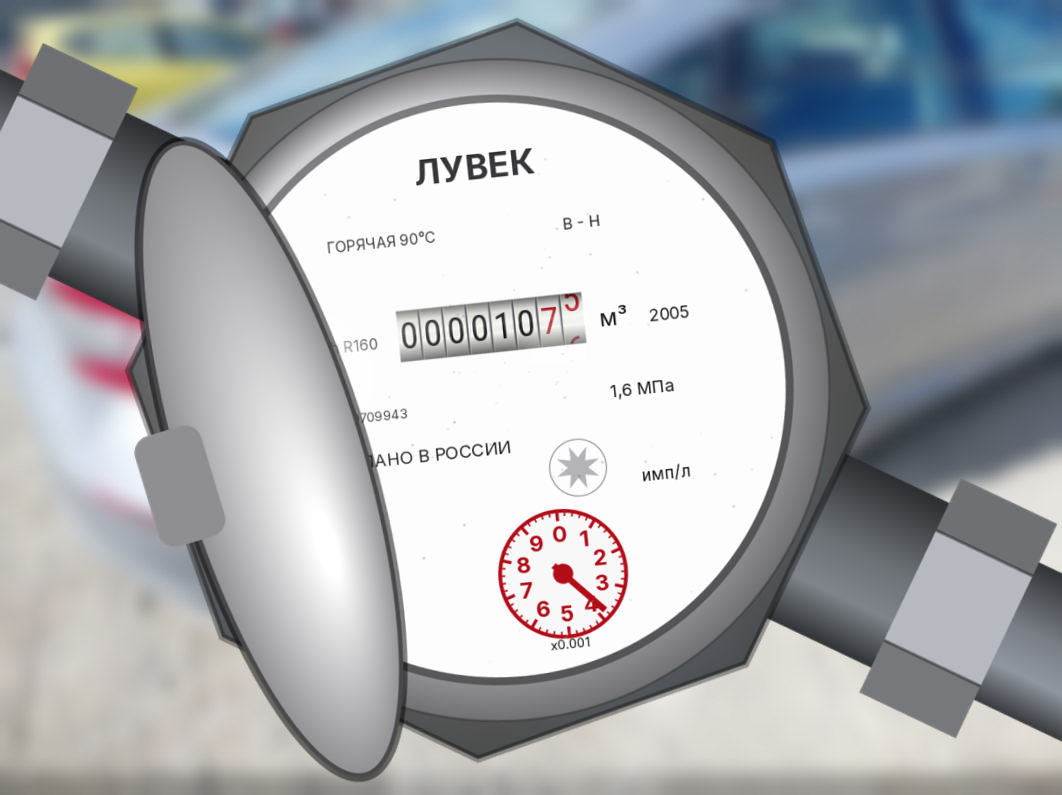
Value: 10.753
